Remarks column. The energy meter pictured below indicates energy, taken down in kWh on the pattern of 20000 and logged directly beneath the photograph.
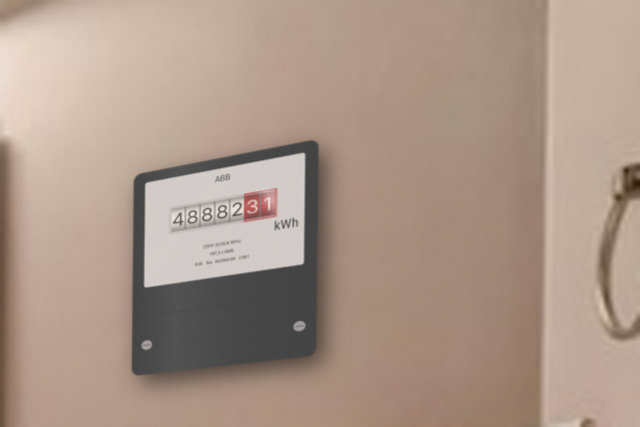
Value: 48882.31
